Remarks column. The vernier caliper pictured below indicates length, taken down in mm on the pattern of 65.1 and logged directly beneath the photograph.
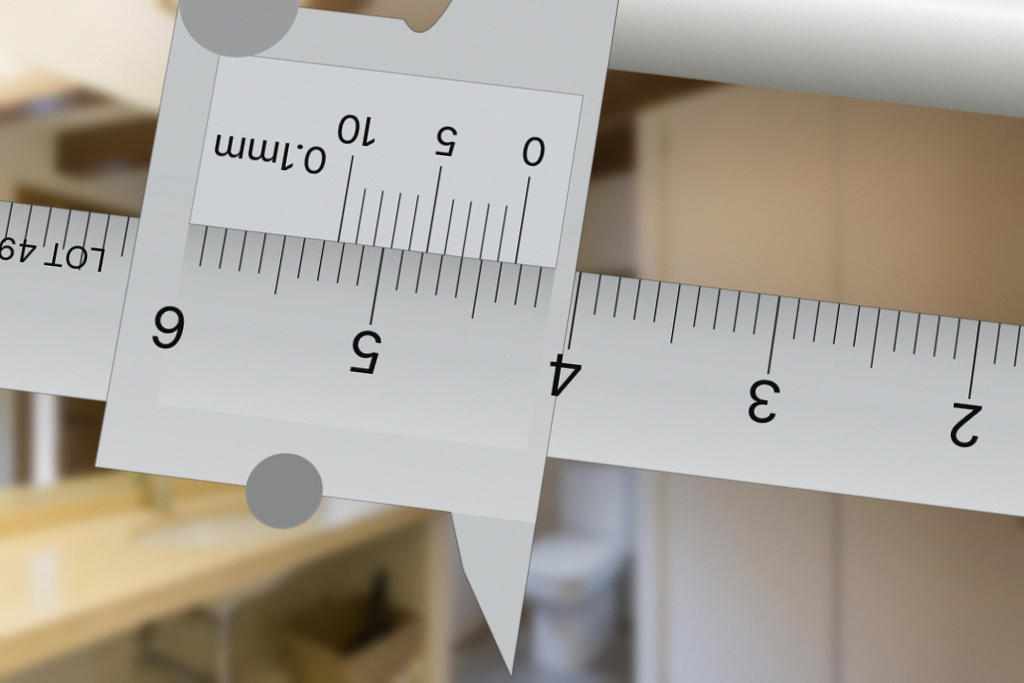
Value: 43.3
